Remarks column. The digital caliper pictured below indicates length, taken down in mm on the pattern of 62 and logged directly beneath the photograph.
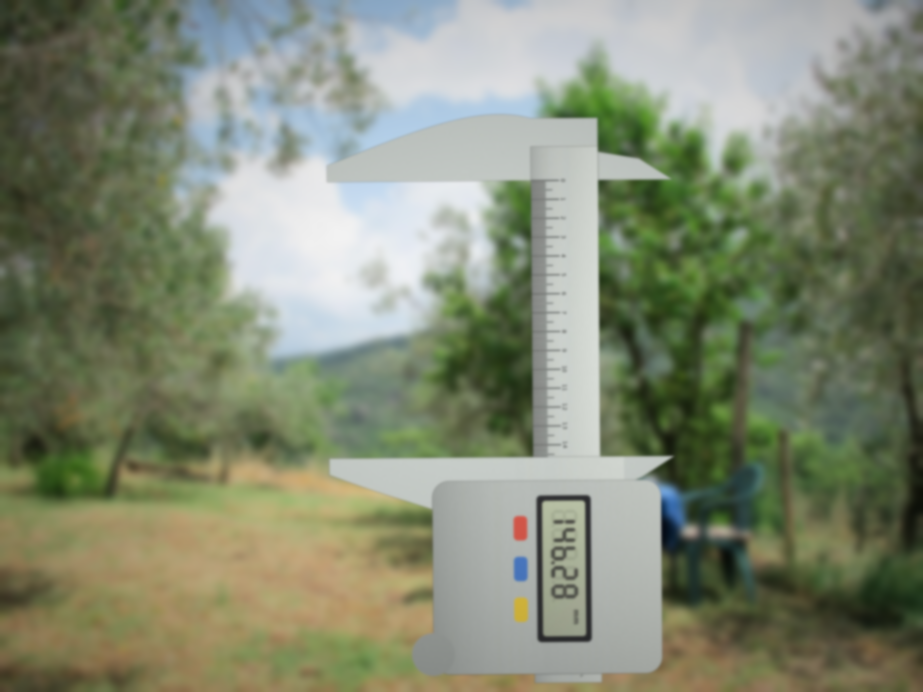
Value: 146.28
